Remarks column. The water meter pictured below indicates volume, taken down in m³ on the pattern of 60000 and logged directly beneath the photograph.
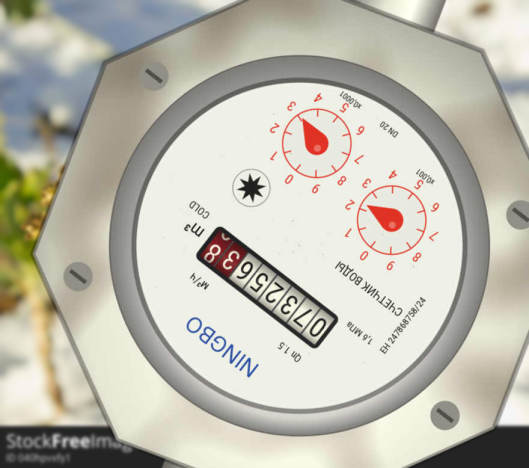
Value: 73256.3823
